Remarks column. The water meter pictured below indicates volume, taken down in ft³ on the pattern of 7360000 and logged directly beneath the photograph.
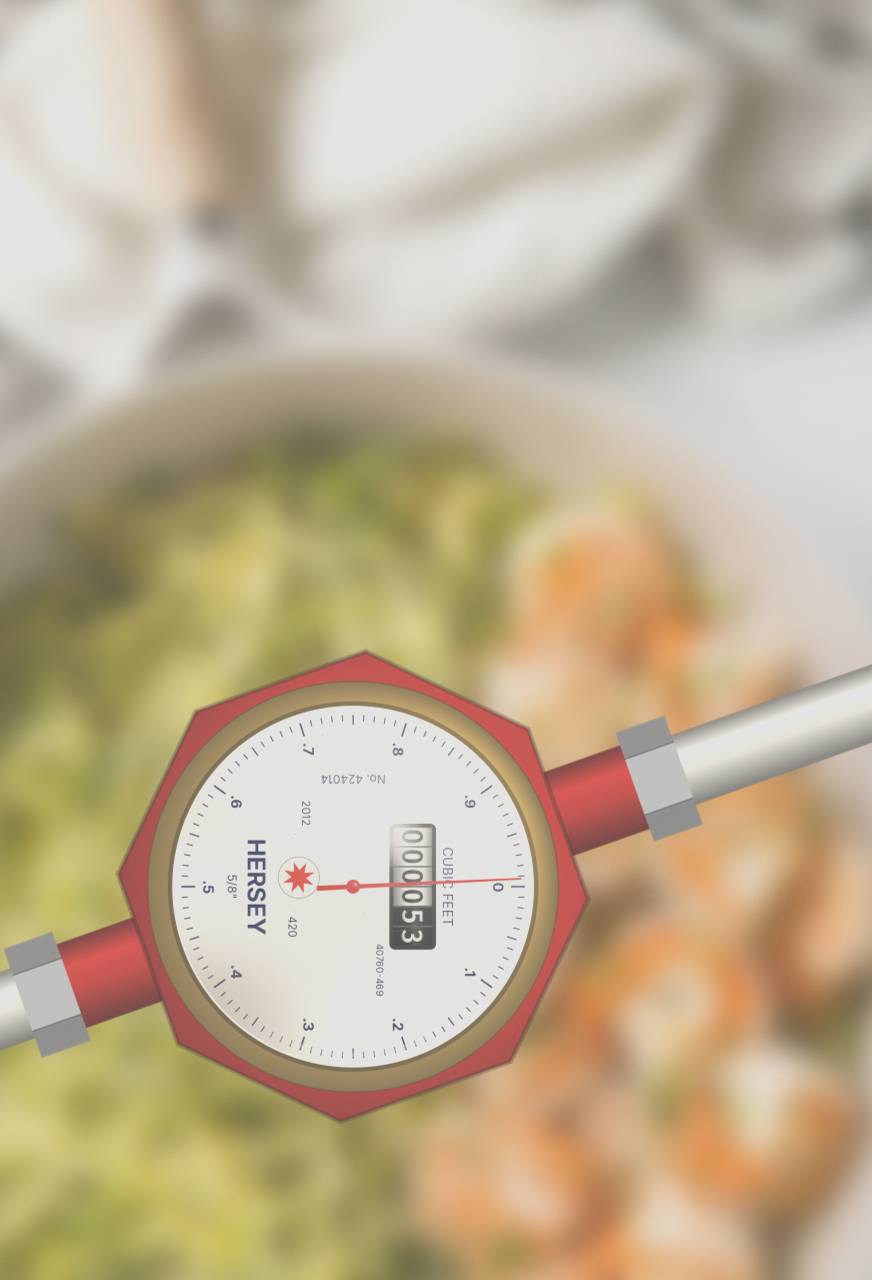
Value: 52.99
